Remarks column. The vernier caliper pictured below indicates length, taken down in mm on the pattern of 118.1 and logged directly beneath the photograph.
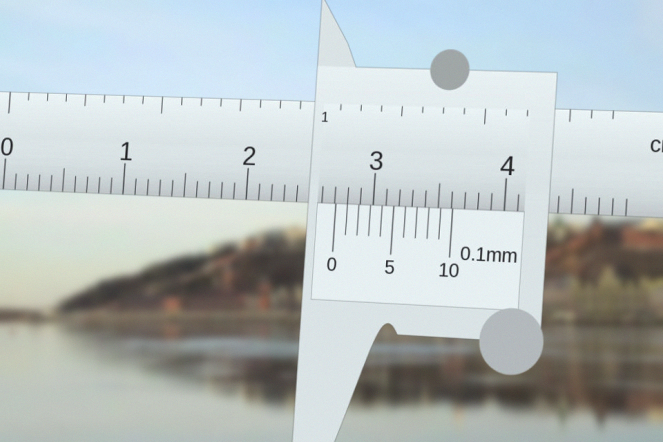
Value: 27.1
